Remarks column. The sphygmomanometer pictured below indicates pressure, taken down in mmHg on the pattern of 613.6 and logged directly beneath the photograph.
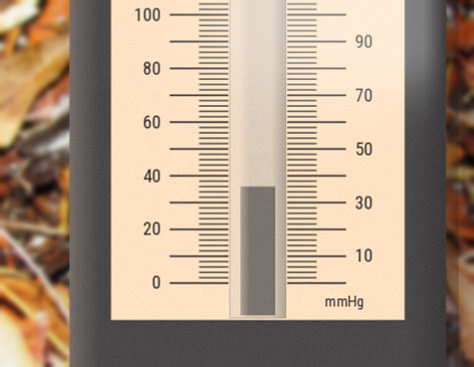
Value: 36
